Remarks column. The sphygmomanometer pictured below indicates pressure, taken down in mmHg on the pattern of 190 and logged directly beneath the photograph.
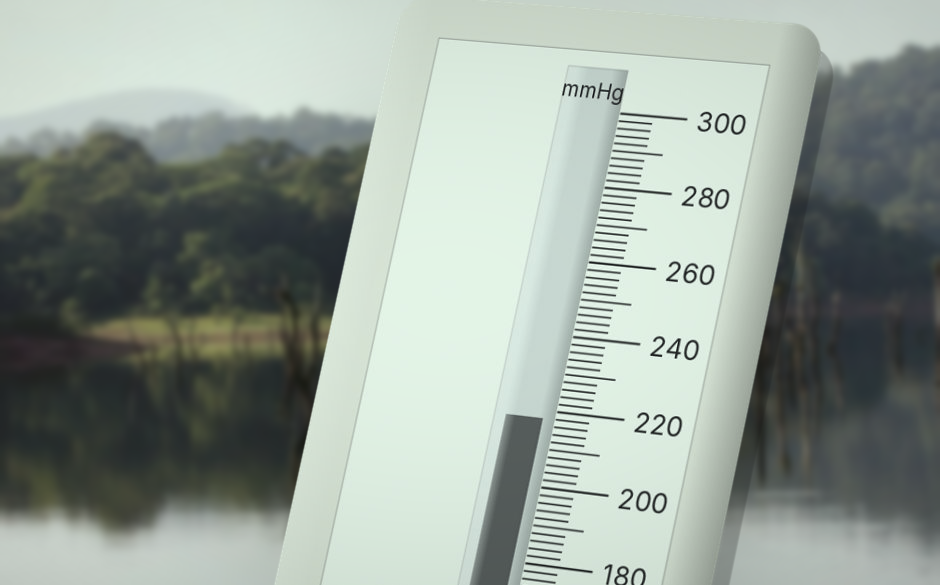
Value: 218
